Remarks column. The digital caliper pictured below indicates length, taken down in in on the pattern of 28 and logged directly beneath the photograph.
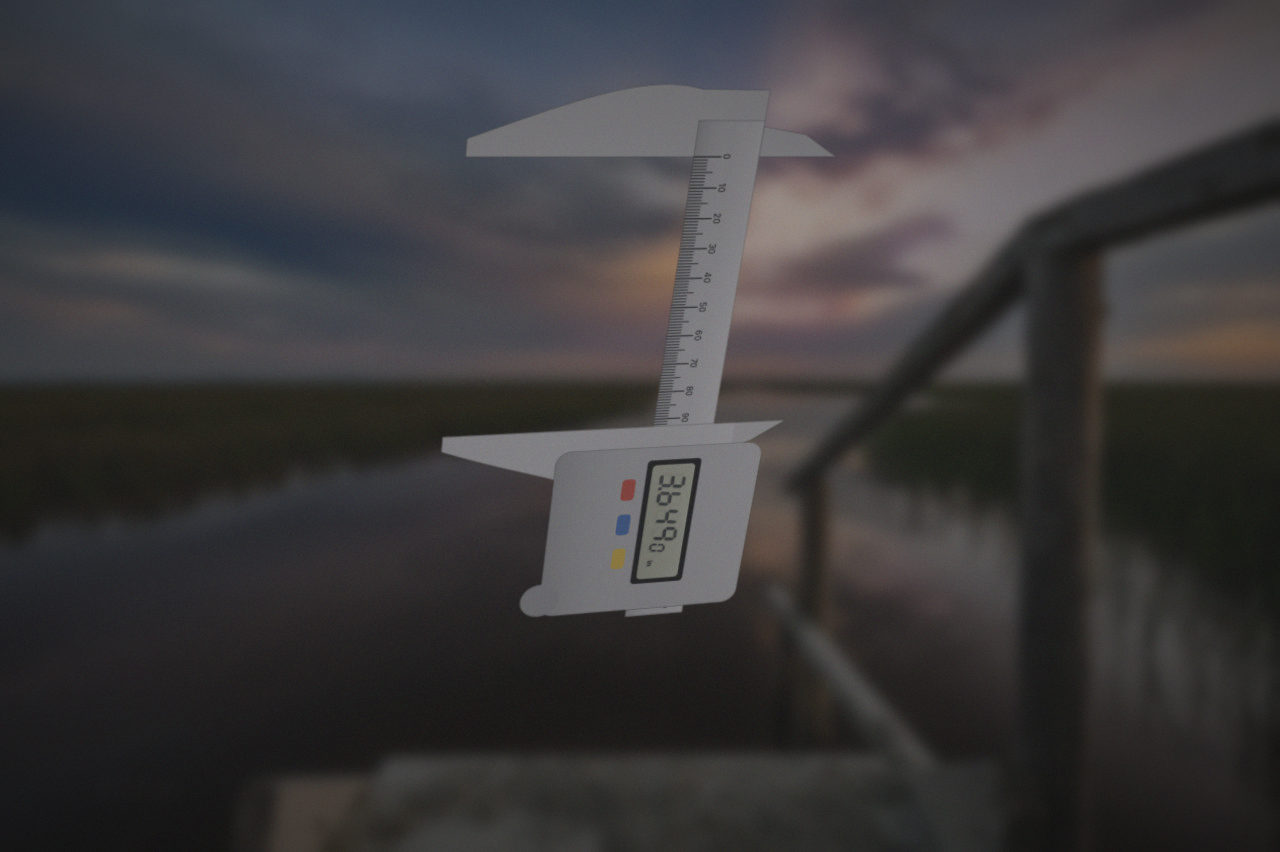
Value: 3.6490
